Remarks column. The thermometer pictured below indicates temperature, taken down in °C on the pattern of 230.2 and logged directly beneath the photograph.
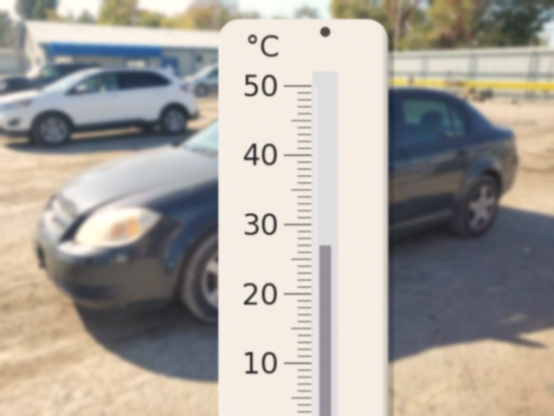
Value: 27
